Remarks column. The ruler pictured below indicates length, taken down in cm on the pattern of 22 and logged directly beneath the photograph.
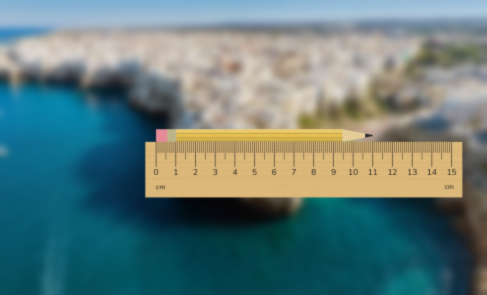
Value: 11
